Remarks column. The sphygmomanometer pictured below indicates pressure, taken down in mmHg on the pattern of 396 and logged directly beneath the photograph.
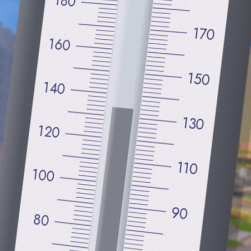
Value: 134
